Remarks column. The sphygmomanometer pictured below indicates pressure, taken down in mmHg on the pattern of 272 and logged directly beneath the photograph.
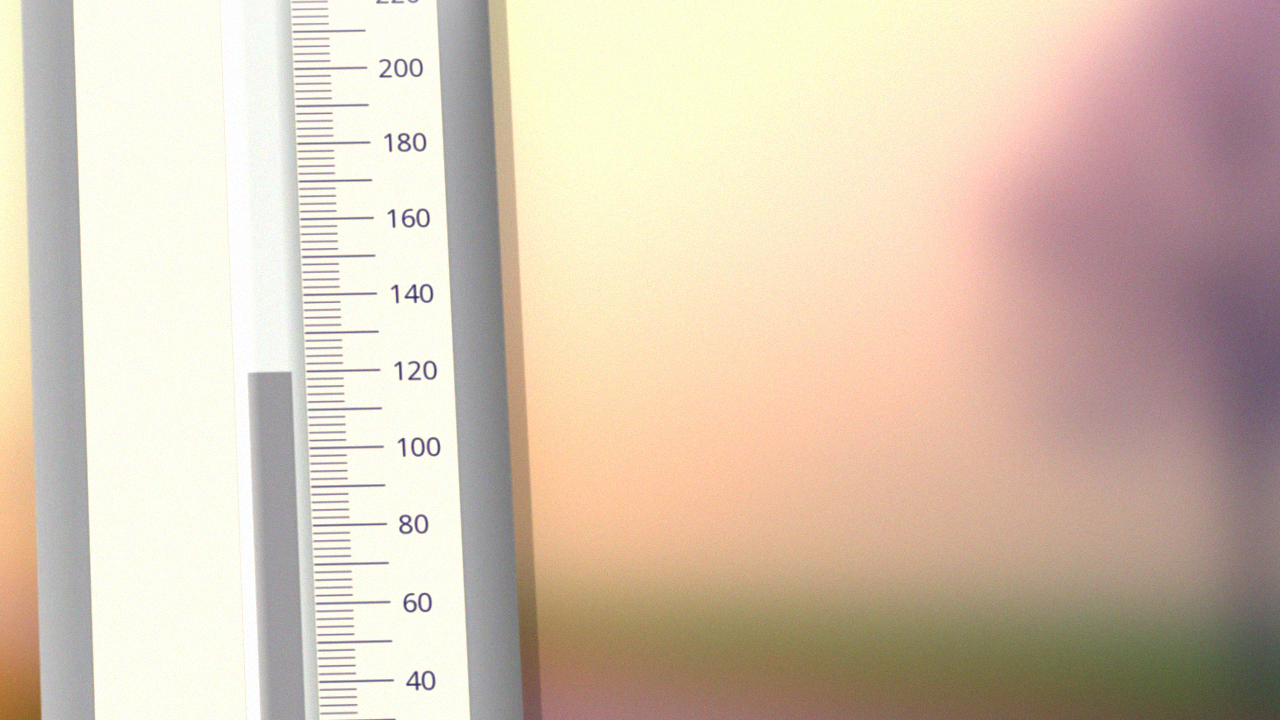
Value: 120
